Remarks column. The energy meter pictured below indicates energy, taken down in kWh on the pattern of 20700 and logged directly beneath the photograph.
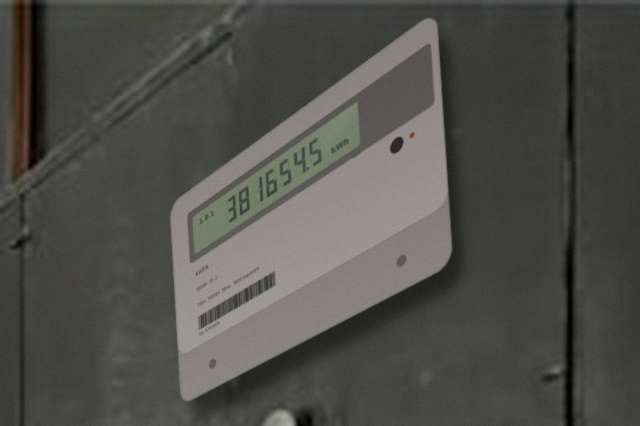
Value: 381654.5
